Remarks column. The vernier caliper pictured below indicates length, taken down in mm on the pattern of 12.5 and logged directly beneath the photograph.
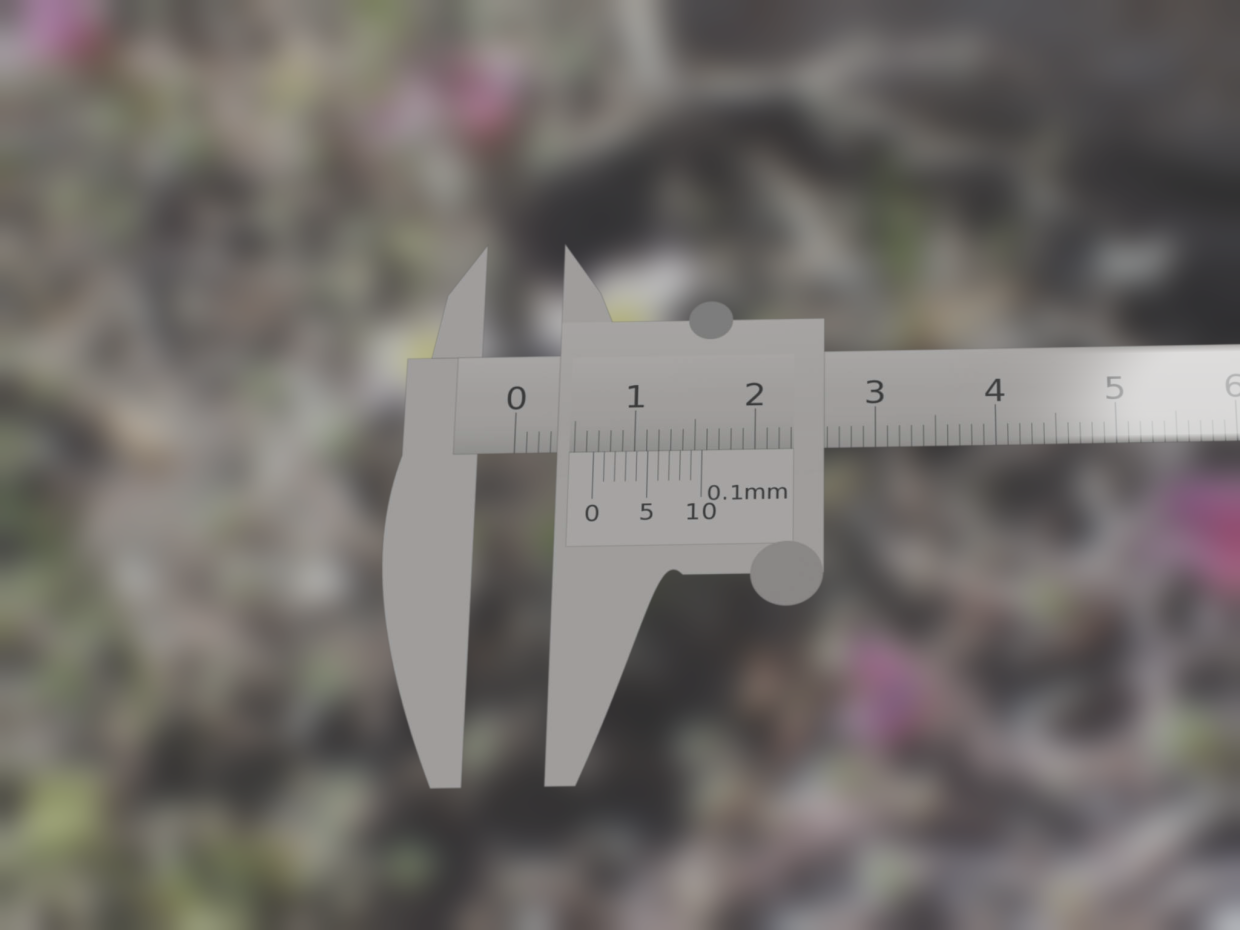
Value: 6.6
